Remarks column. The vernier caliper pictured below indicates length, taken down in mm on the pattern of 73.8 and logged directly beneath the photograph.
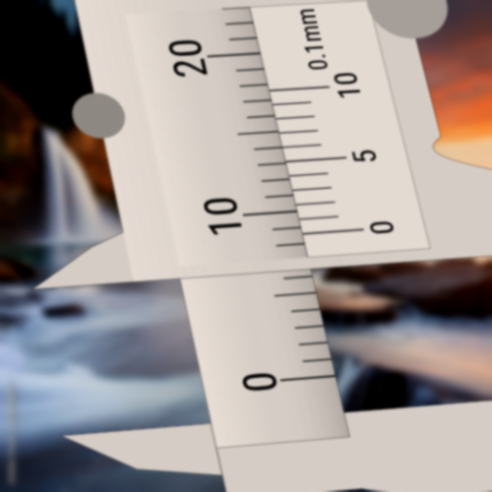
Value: 8.6
